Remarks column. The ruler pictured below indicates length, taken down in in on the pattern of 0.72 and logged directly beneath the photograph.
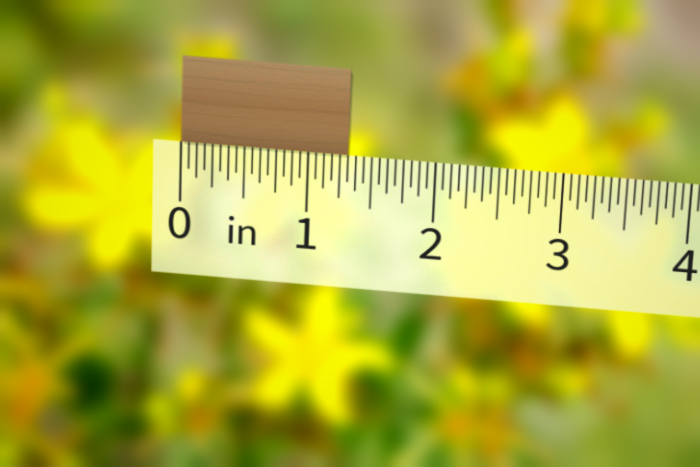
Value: 1.3125
